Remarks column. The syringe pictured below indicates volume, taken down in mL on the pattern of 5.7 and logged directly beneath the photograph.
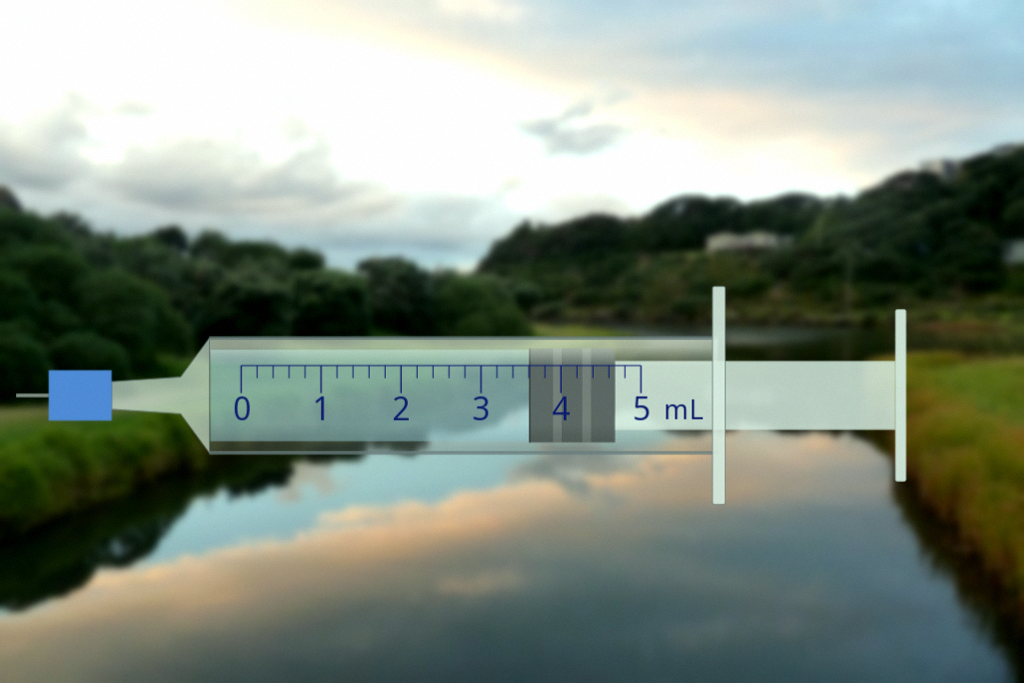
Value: 3.6
